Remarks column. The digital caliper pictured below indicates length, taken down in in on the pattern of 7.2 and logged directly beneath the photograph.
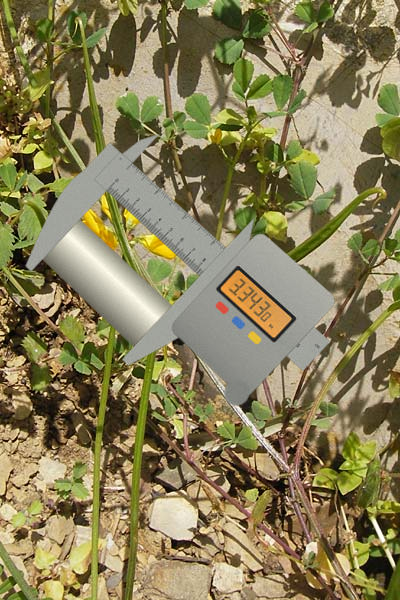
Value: 3.3430
